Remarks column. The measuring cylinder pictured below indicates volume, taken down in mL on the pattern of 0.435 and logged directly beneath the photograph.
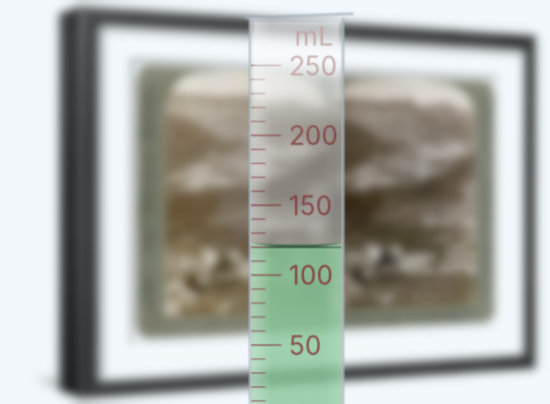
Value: 120
